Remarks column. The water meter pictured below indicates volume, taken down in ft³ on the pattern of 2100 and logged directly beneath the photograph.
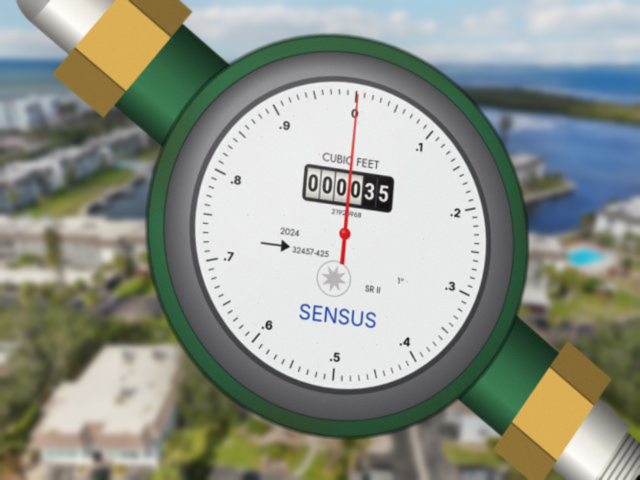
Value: 35.00
